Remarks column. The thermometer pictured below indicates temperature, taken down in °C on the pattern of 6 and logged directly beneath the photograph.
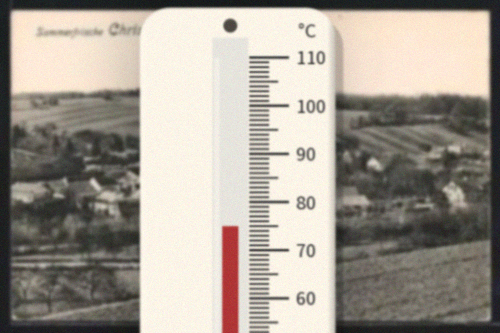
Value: 75
